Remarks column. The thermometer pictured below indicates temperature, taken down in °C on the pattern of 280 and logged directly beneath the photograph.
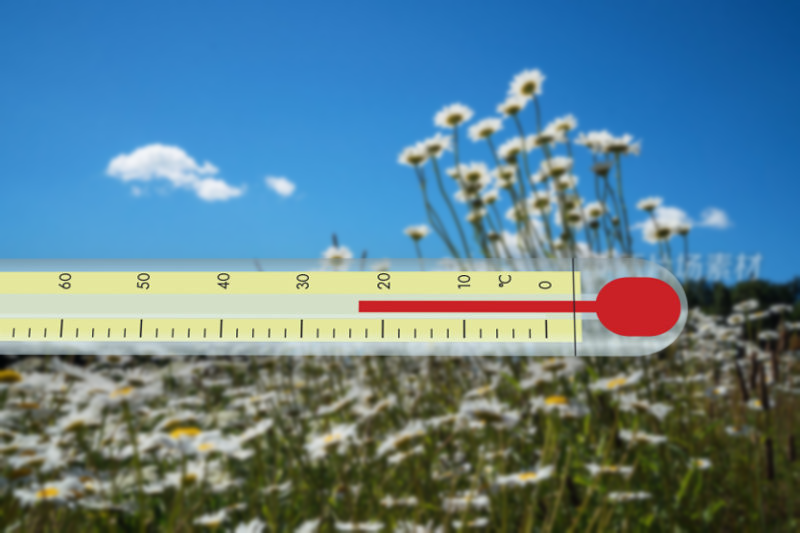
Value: 23
